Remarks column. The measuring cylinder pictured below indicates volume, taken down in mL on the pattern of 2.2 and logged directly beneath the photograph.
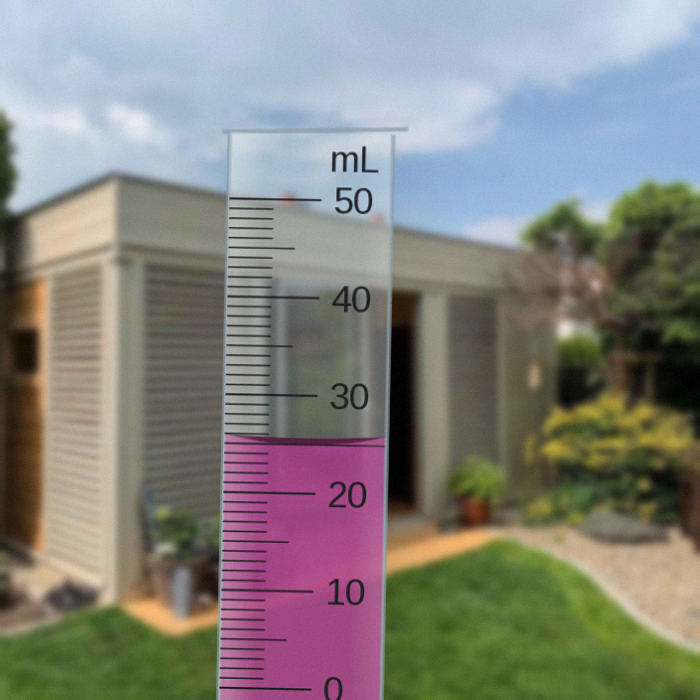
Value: 25
